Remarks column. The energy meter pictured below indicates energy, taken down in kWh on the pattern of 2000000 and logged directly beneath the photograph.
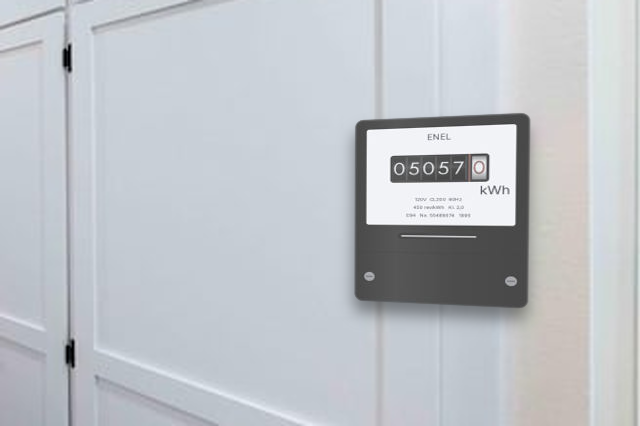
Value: 5057.0
